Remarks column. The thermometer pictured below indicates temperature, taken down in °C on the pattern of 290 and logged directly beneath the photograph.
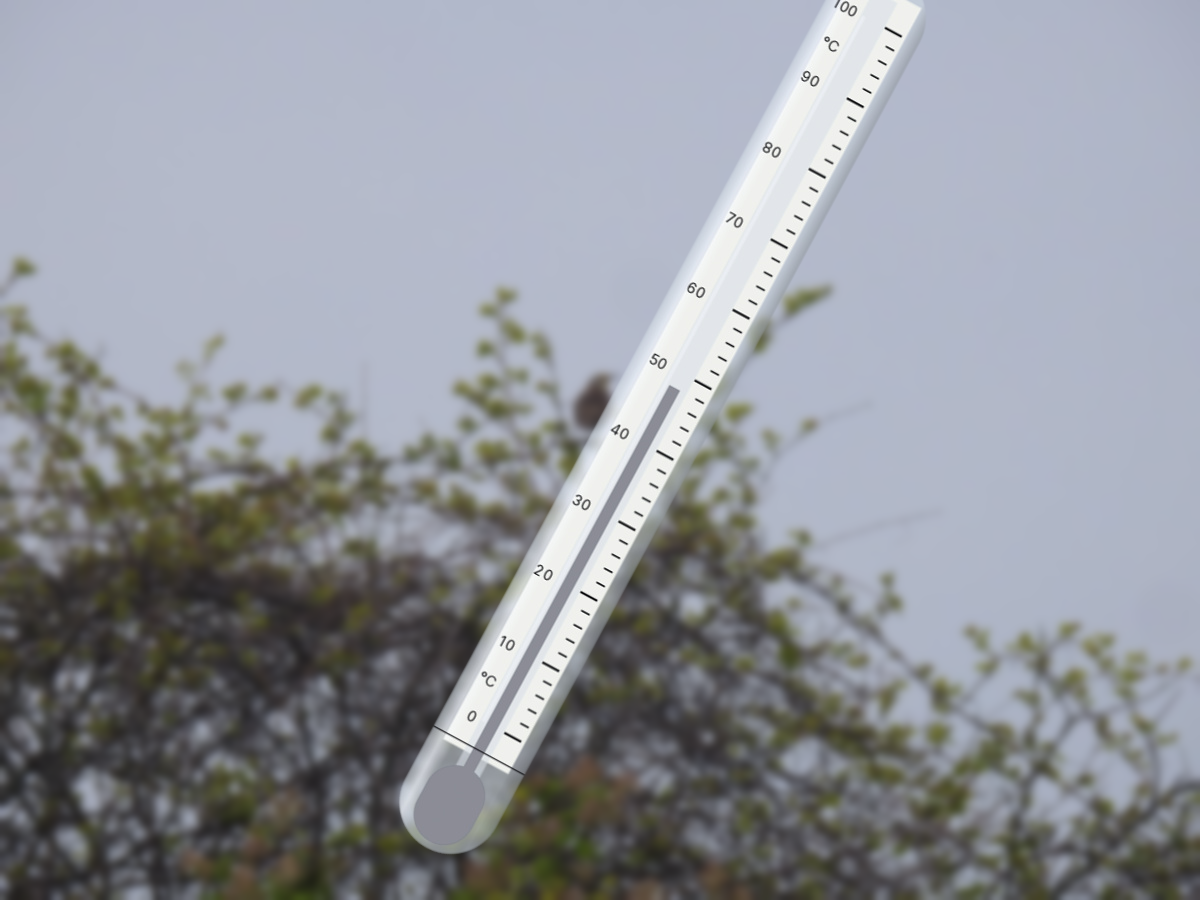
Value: 48
